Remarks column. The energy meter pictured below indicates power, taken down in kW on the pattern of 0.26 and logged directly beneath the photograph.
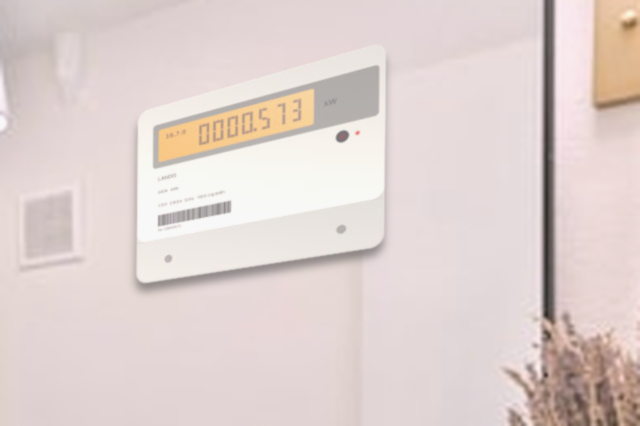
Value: 0.573
